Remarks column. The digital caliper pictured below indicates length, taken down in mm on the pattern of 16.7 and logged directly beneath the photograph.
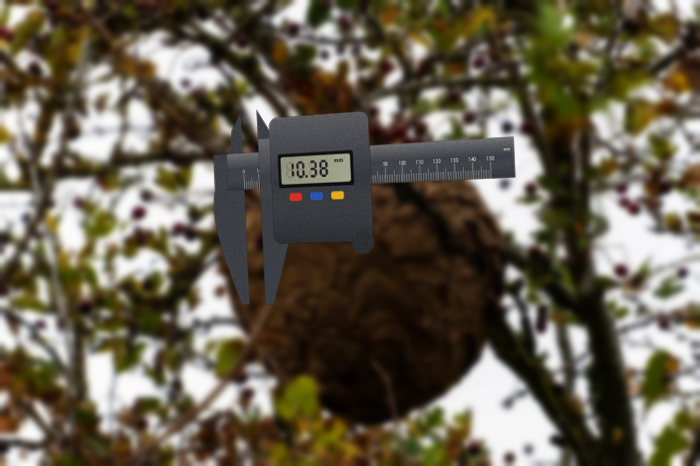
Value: 10.38
